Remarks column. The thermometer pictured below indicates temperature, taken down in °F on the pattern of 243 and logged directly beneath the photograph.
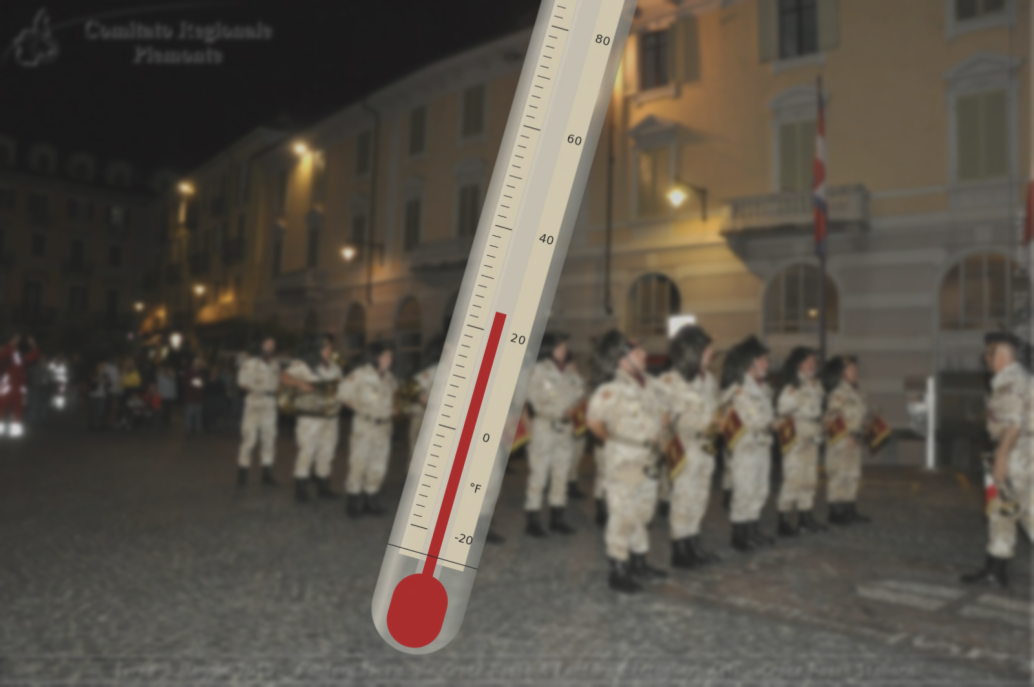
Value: 24
